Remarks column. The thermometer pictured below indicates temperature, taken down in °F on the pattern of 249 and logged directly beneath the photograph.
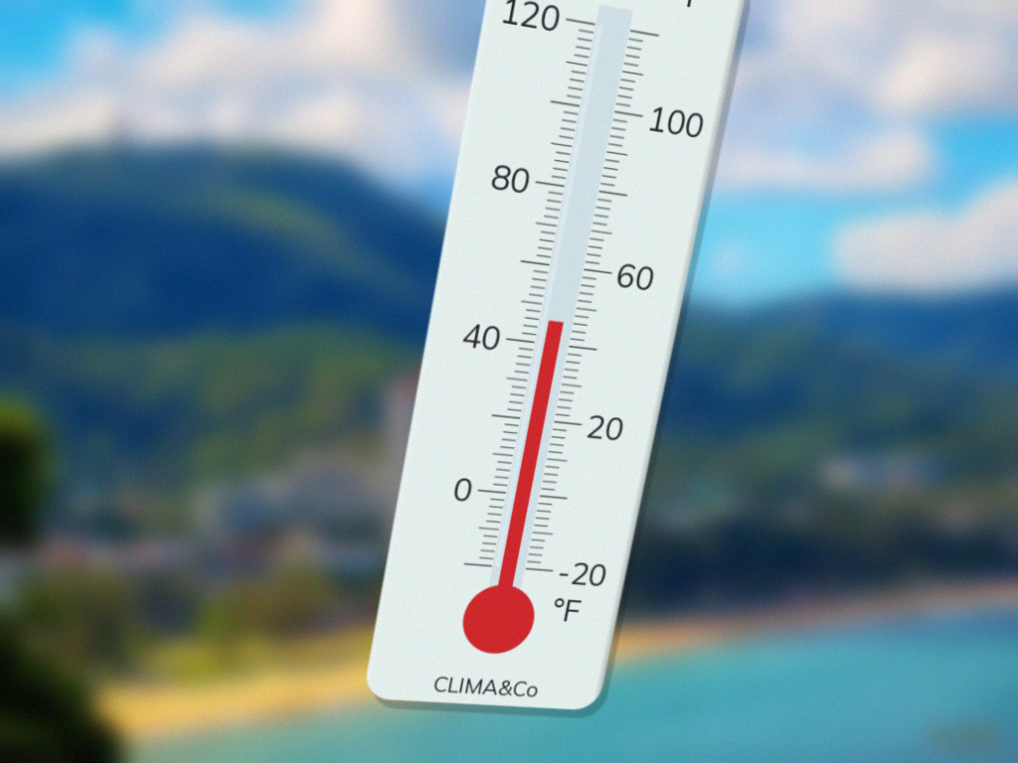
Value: 46
